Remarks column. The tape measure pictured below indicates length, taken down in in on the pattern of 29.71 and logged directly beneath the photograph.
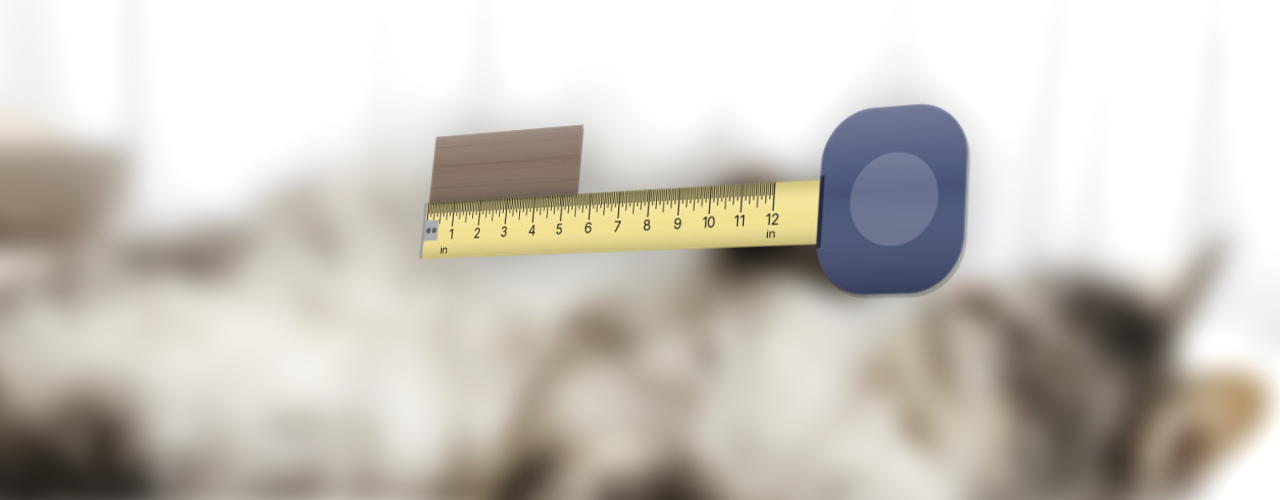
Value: 5.5
